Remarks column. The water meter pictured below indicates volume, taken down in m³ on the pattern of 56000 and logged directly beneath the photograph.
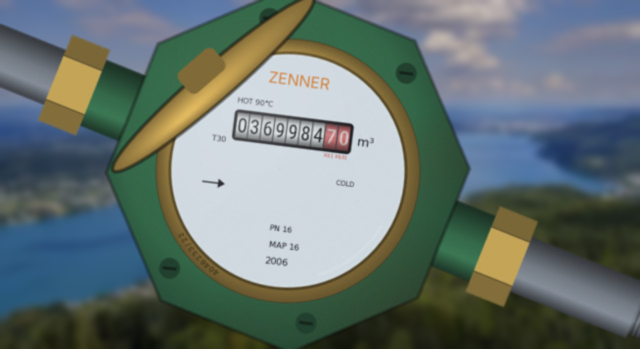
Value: 369984.70
